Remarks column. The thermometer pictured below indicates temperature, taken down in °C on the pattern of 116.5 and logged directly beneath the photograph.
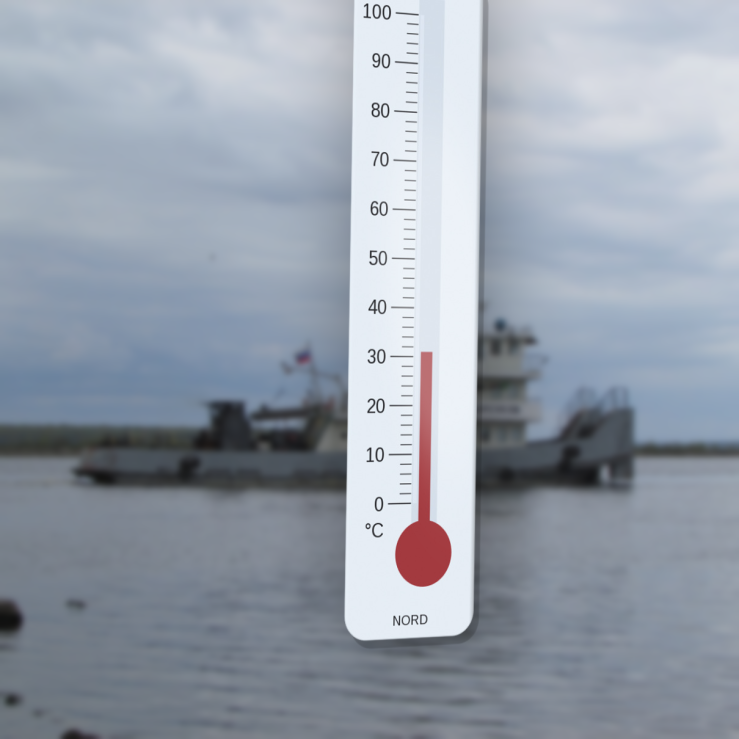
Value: 31
